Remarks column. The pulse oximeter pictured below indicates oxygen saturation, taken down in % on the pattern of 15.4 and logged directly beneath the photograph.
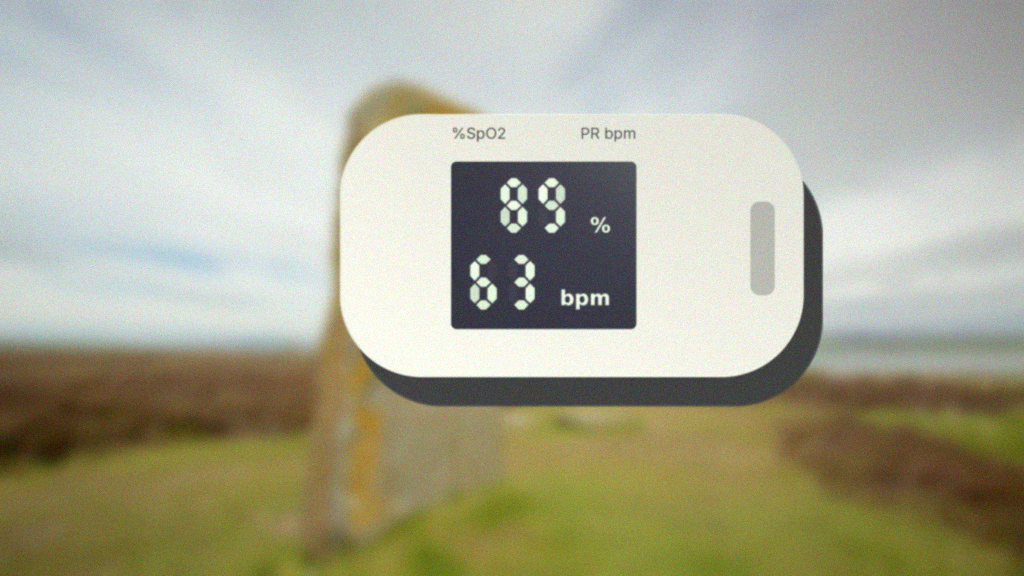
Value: 89
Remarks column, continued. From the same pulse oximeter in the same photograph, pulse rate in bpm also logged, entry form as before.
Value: 63
